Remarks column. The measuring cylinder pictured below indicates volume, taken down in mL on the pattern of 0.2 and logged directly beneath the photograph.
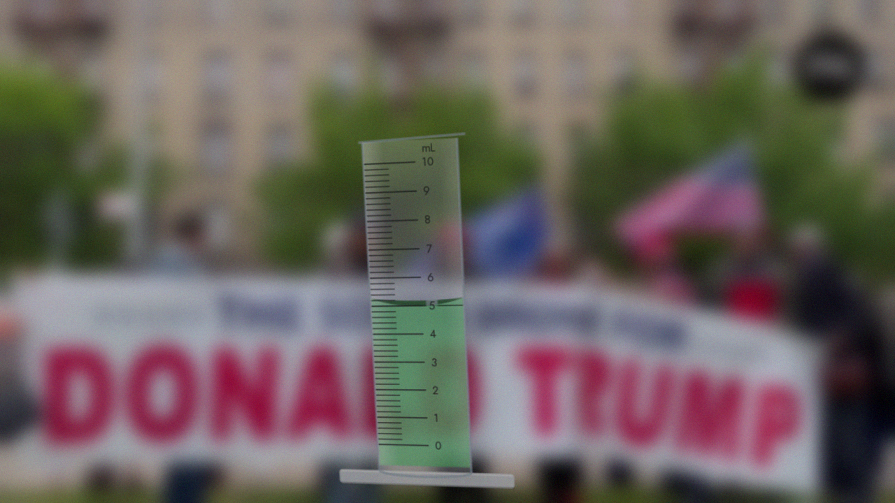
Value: 5
